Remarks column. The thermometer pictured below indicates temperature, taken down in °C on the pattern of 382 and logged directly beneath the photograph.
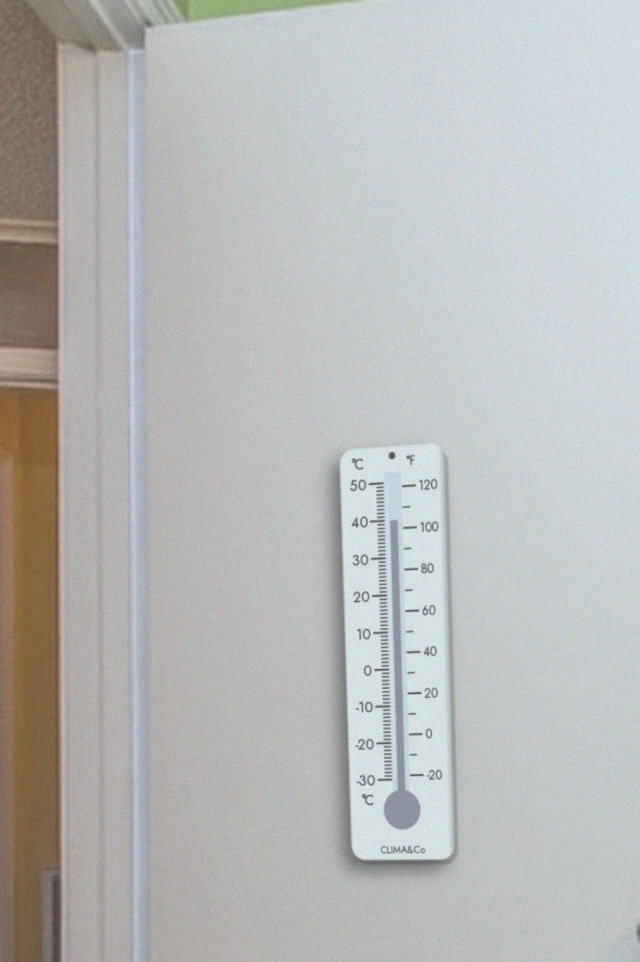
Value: 40
